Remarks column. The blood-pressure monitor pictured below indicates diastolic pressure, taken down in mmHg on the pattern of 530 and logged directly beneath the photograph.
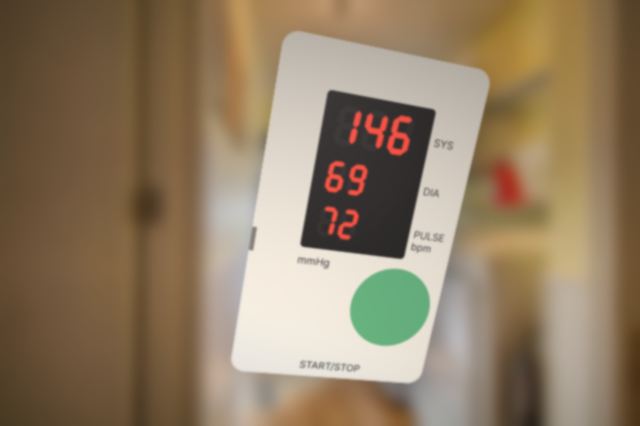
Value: 69
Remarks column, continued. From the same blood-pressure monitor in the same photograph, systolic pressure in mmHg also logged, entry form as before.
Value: 146
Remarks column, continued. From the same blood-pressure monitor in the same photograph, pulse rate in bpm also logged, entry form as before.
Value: 72
